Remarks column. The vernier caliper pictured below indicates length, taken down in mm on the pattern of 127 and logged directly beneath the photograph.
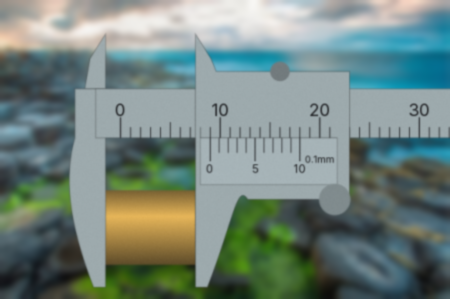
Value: 9.0
